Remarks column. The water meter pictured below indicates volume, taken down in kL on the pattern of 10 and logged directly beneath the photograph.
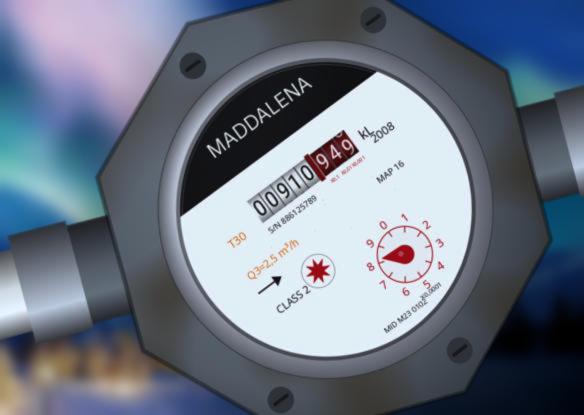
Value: 910.9488
